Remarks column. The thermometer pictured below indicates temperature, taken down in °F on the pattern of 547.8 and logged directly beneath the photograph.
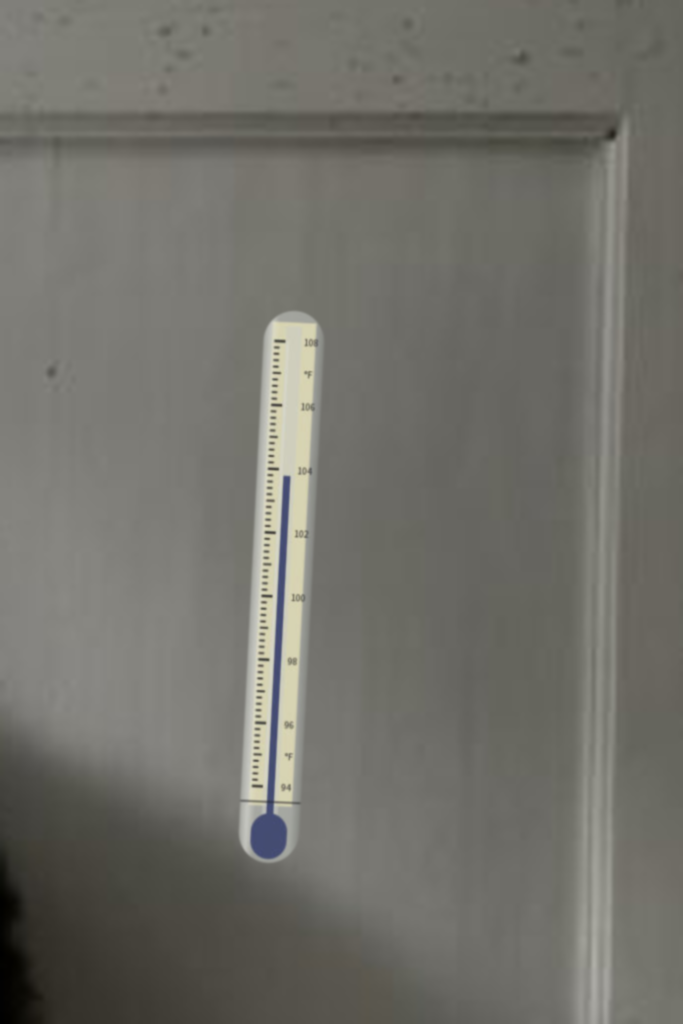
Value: 103.8
